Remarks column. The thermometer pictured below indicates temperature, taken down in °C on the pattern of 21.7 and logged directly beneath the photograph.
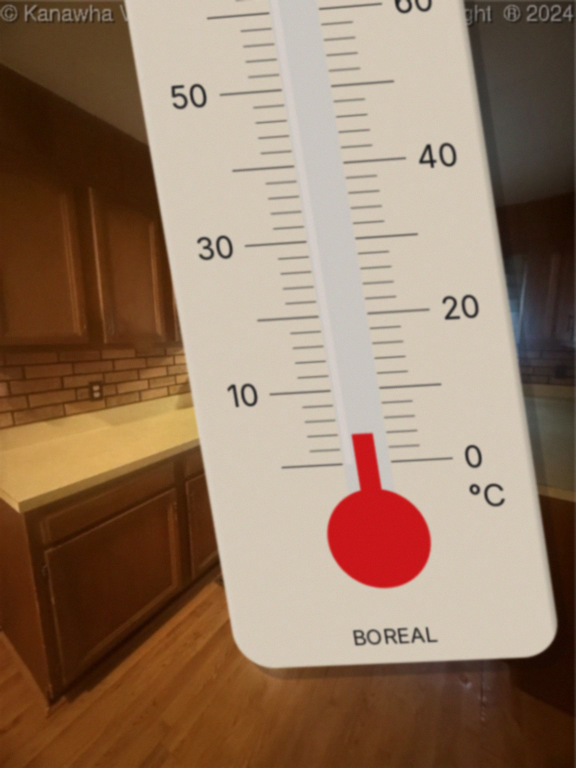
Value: 4
